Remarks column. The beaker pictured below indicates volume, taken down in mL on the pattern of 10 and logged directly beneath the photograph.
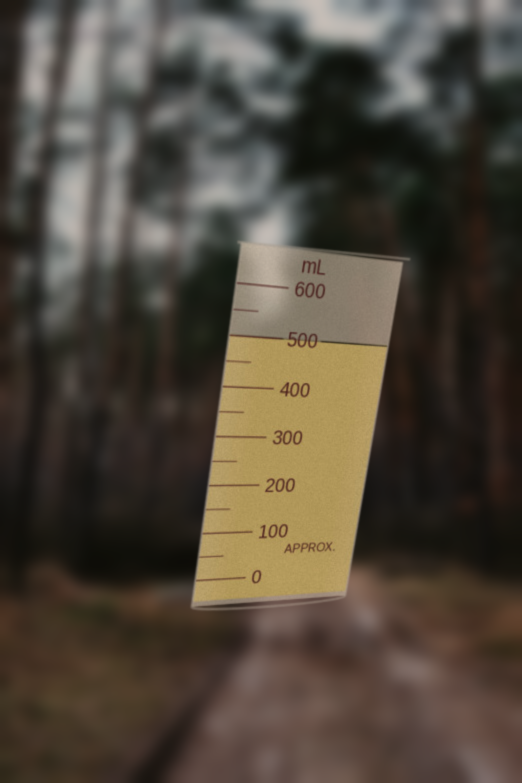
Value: 500
